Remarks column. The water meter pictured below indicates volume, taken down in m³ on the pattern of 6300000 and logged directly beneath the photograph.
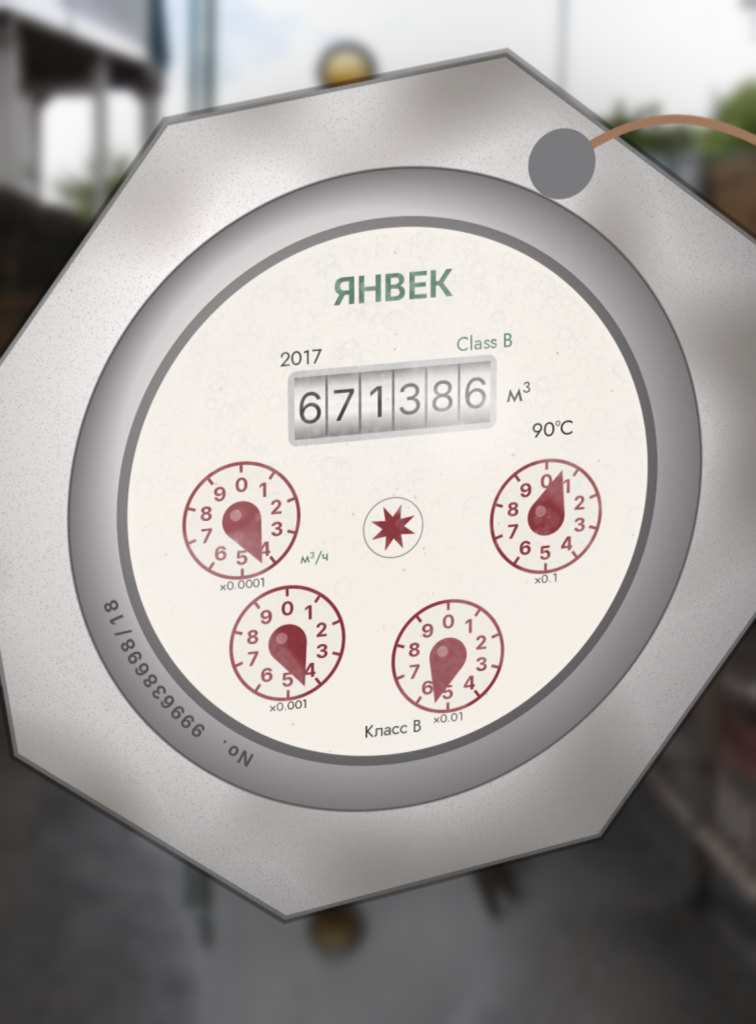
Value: 671386.0544
